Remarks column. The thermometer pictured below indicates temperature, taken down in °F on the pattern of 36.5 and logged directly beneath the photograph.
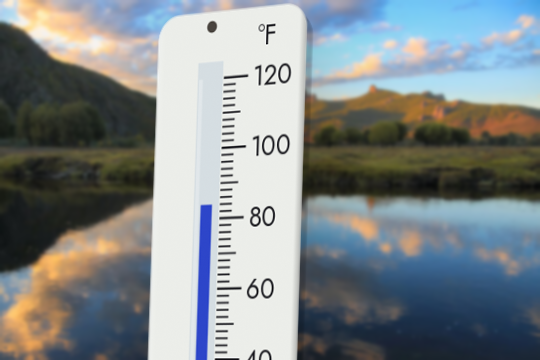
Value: 84
